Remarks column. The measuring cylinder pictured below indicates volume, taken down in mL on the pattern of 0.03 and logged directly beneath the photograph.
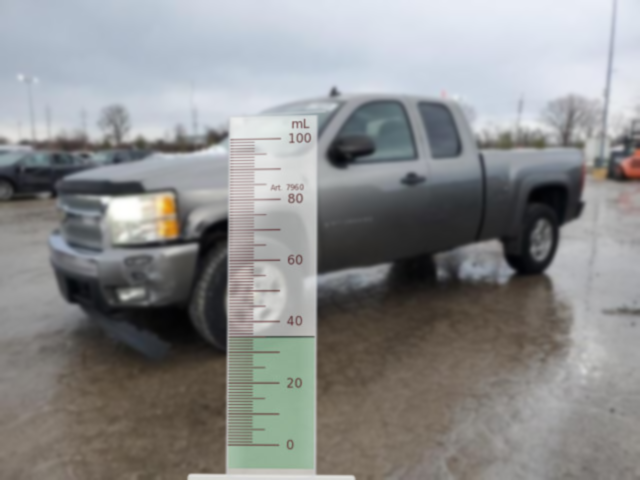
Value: 35
